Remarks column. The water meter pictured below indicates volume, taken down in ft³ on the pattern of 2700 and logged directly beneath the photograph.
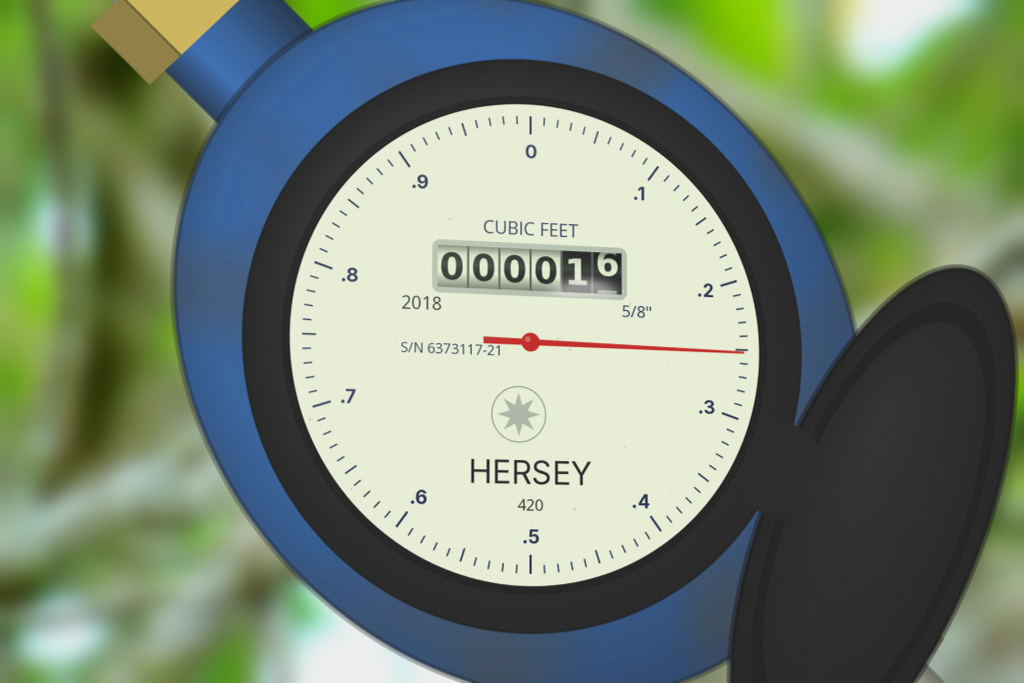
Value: 16.25
